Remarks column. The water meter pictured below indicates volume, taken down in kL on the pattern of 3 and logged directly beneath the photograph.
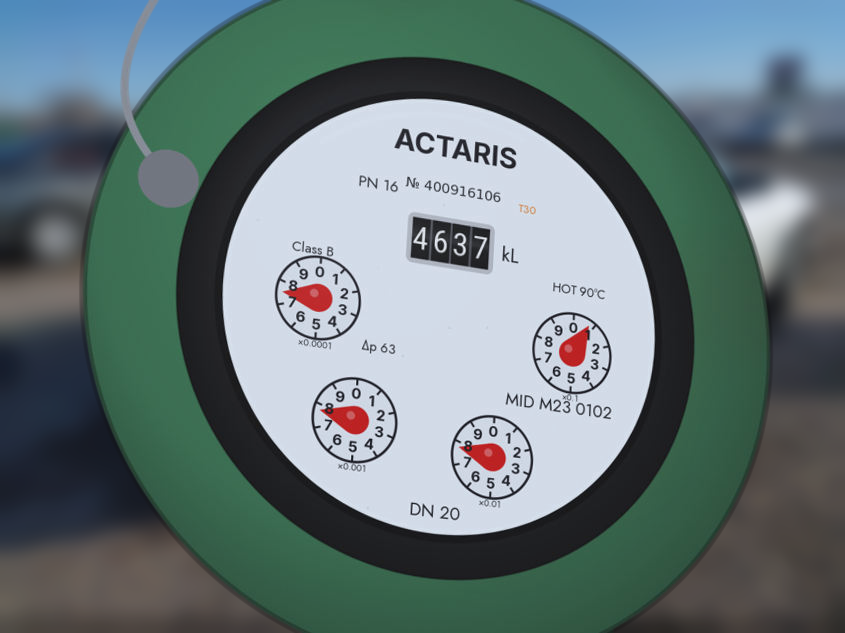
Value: 4637.0777
